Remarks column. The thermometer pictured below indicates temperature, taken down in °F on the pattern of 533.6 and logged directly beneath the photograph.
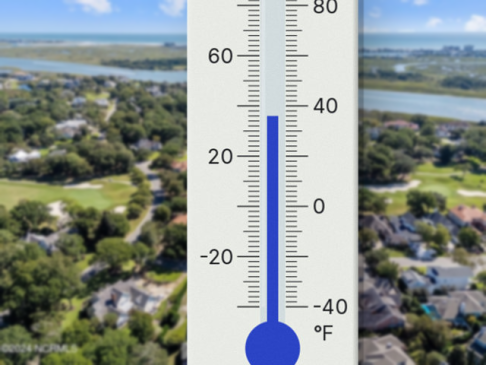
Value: 36
